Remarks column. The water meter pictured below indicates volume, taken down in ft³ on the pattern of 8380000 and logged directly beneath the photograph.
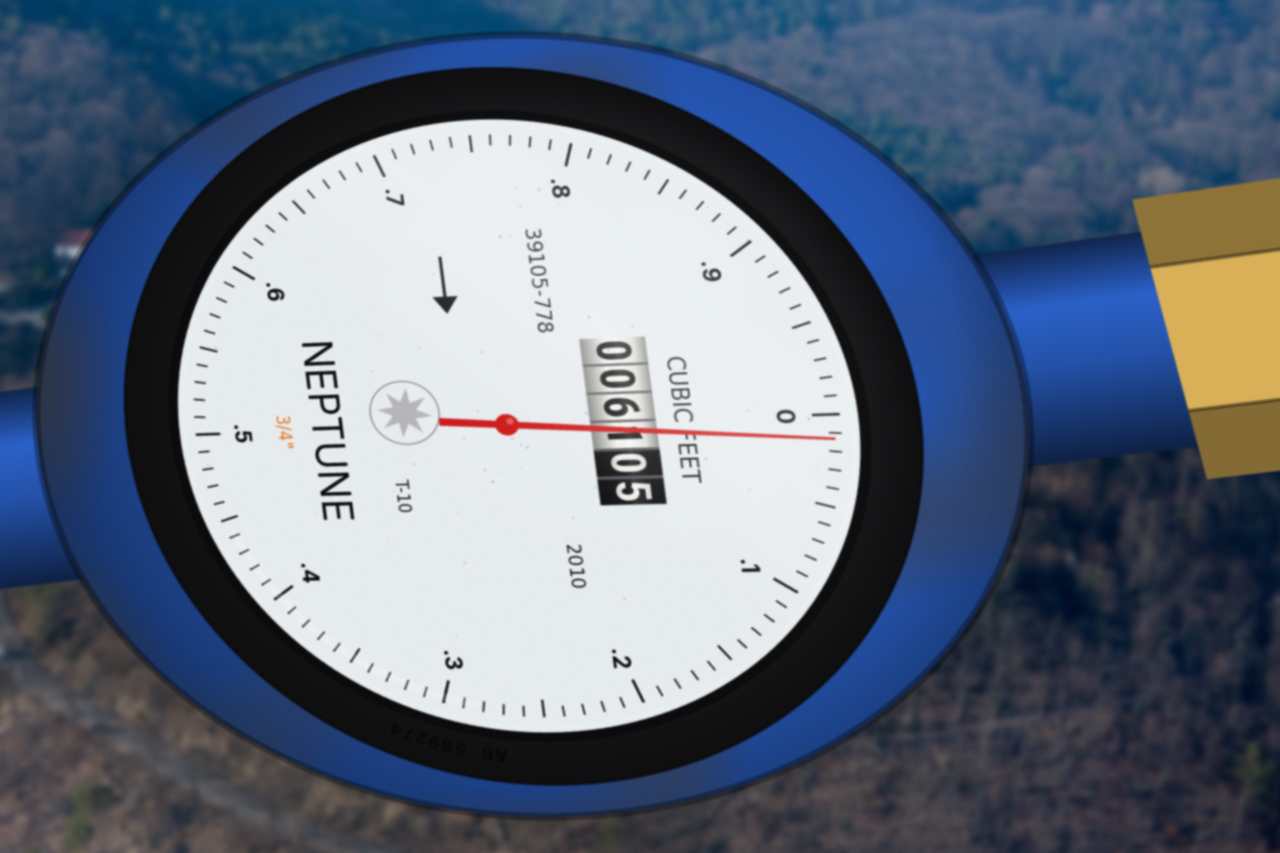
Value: 6105.01
